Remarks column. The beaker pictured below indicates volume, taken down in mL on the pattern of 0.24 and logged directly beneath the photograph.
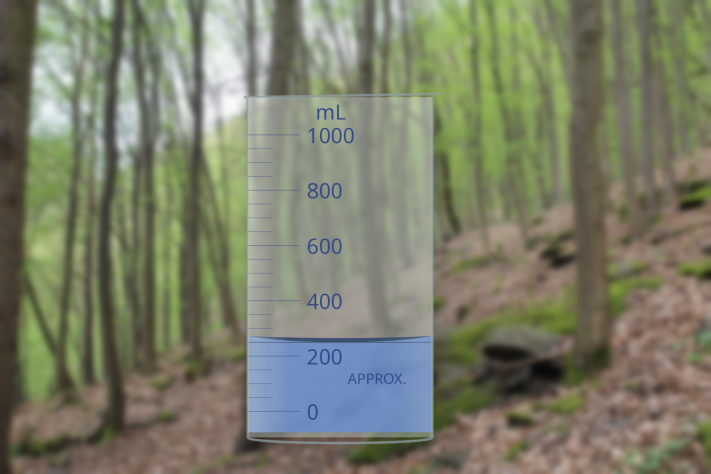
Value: 250
